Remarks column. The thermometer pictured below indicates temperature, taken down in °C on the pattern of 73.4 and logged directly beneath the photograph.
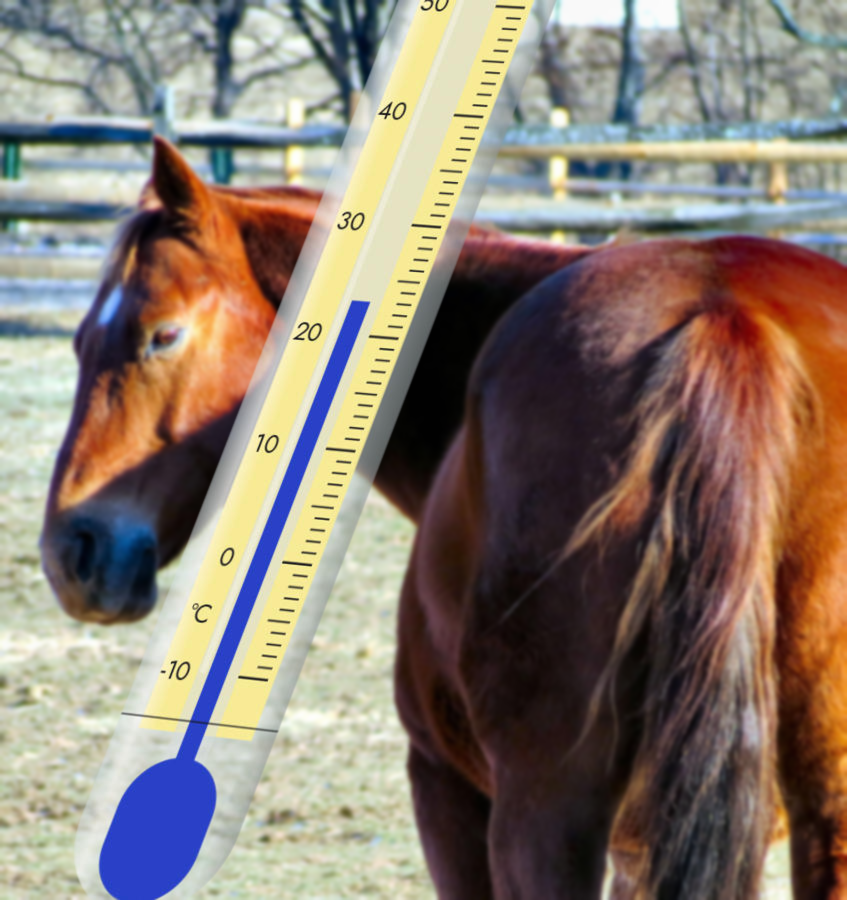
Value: 23
